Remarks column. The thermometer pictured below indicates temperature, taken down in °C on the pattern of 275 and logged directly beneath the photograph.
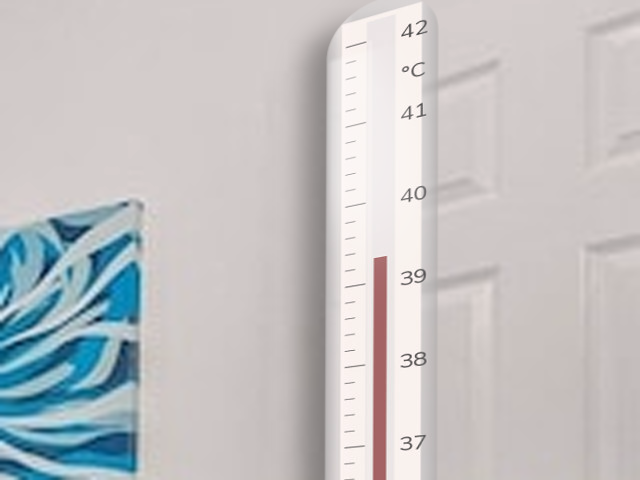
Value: 39.3
